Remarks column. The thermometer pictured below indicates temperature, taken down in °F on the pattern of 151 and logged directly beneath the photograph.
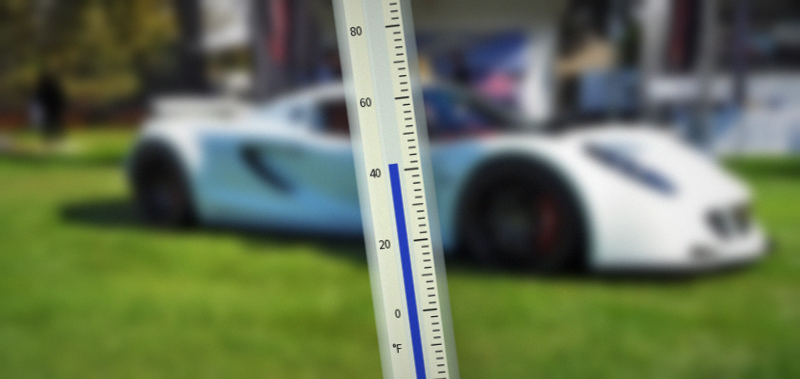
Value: 42
